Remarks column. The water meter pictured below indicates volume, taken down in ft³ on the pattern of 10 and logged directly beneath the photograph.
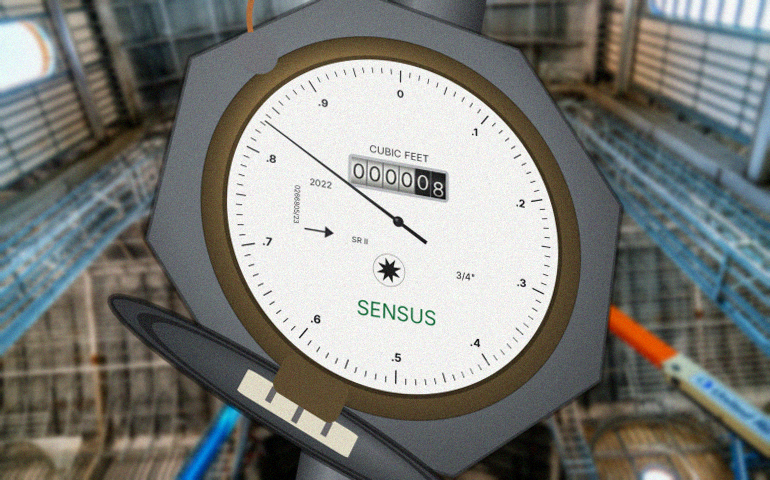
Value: 7.83
